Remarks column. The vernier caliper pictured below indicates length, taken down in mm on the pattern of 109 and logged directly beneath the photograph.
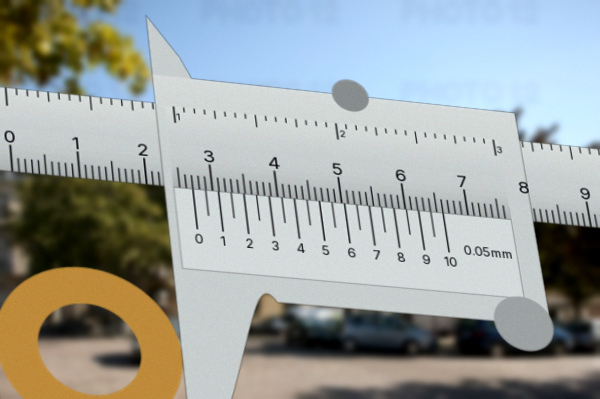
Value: 27.0
